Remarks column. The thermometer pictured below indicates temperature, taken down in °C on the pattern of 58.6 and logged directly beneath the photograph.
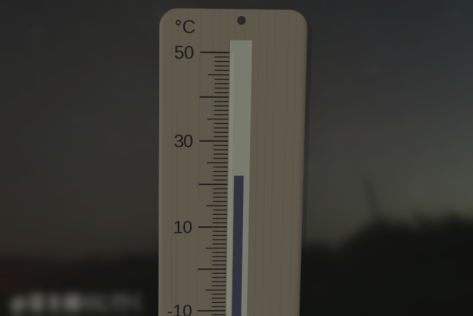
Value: 22
